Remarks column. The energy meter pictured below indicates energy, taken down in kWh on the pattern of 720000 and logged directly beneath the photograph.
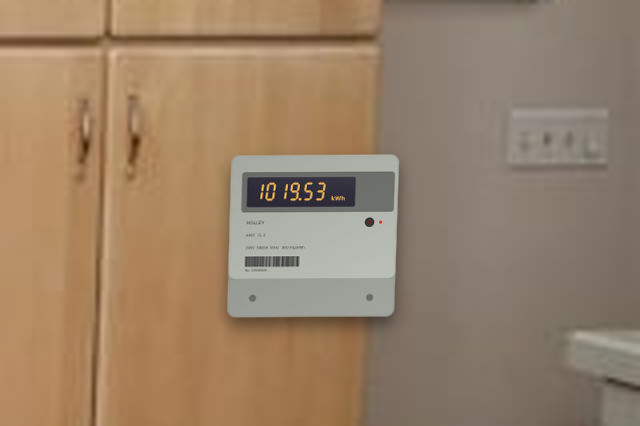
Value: 1019.53
